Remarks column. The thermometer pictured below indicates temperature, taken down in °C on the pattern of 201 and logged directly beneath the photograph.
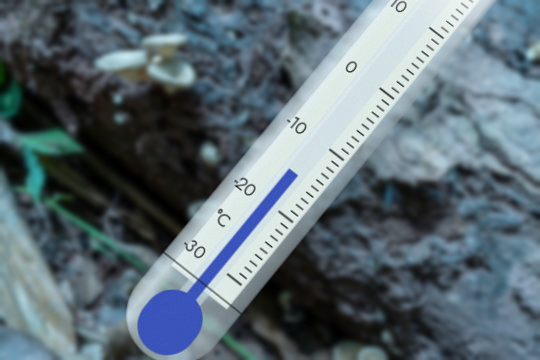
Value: -15
